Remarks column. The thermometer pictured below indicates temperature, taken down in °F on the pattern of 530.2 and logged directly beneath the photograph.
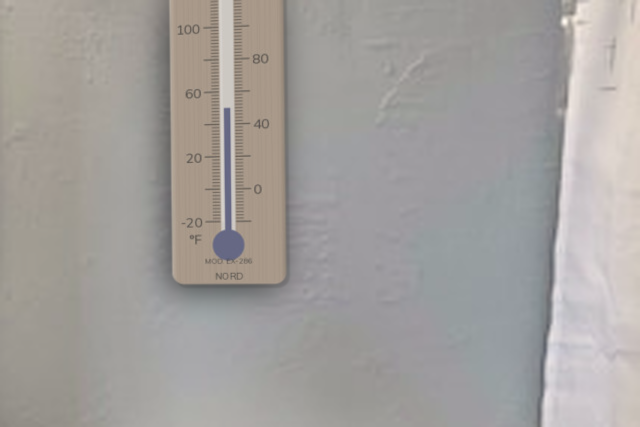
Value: 50
